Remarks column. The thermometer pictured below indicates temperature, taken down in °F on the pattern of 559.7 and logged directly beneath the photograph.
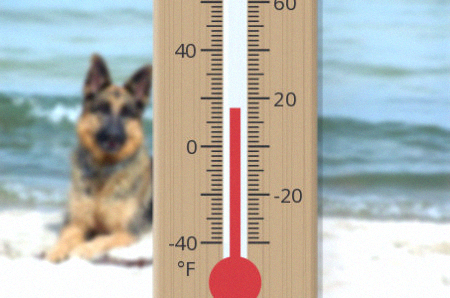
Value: 16
